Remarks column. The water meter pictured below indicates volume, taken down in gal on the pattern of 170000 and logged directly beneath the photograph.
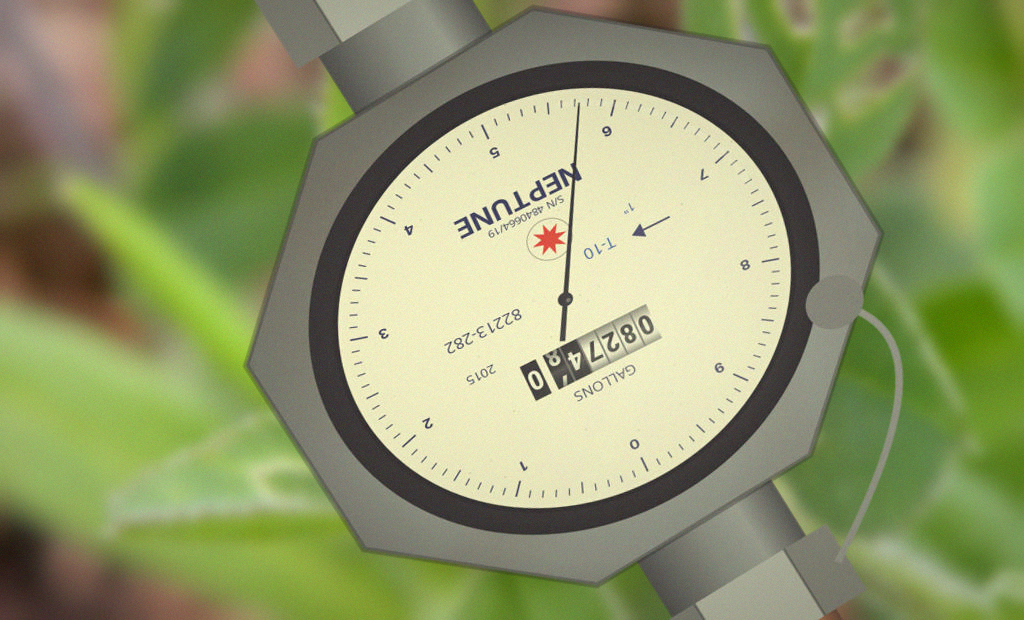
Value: 827475.7
